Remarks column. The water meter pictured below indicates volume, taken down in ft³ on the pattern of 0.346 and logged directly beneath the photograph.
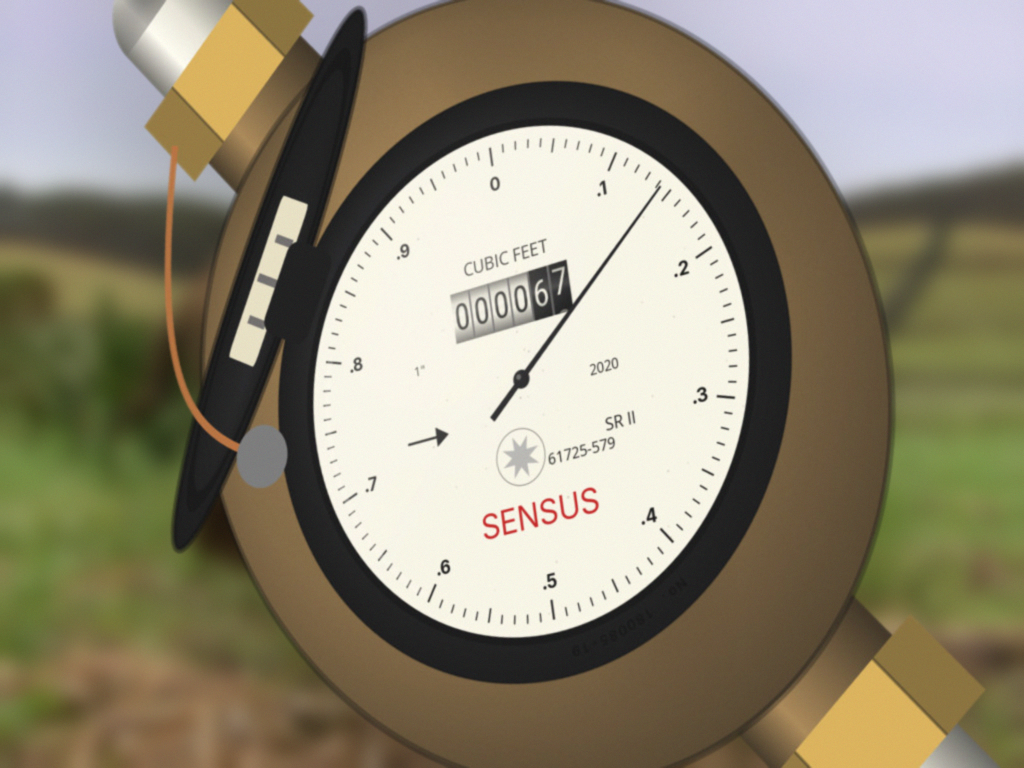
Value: 67.14
